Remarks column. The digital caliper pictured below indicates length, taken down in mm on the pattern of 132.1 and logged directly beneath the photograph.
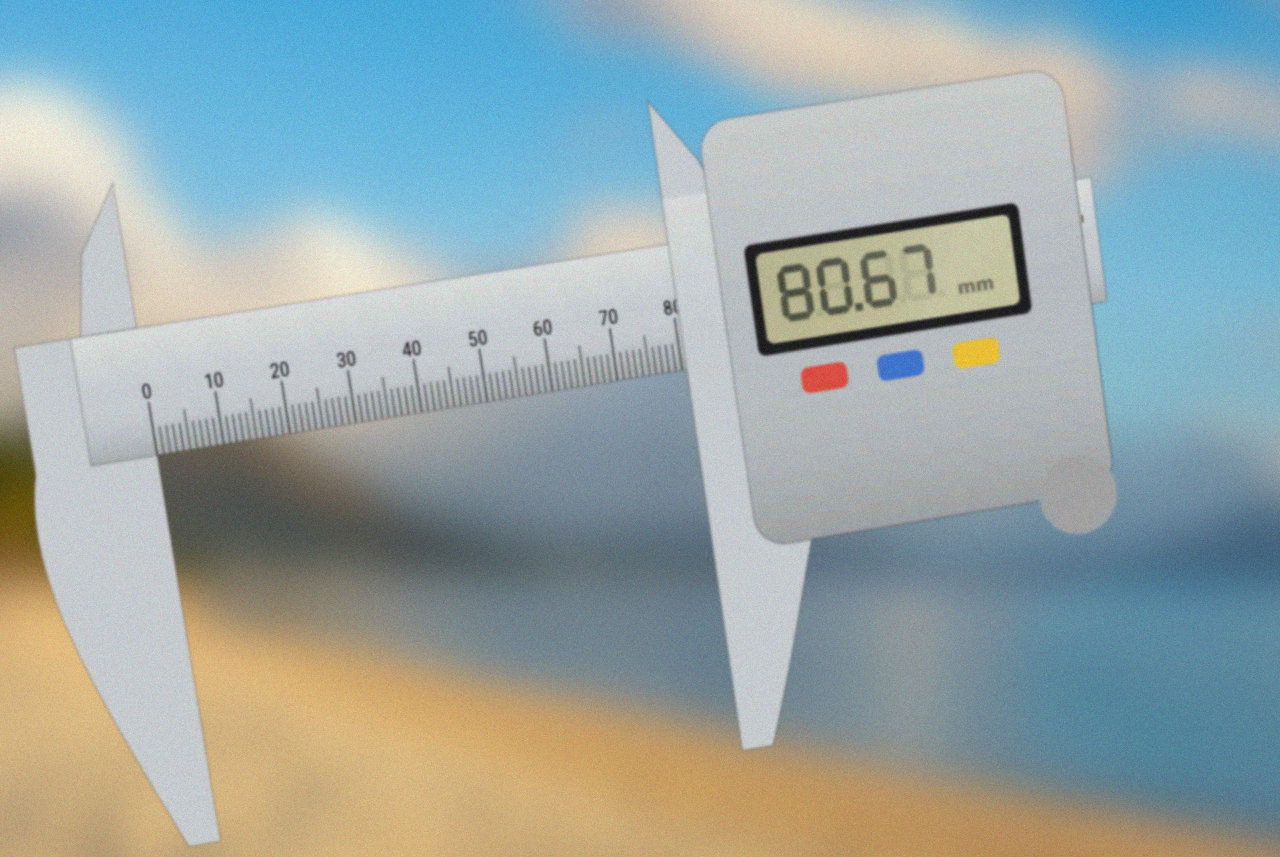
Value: 80.67
